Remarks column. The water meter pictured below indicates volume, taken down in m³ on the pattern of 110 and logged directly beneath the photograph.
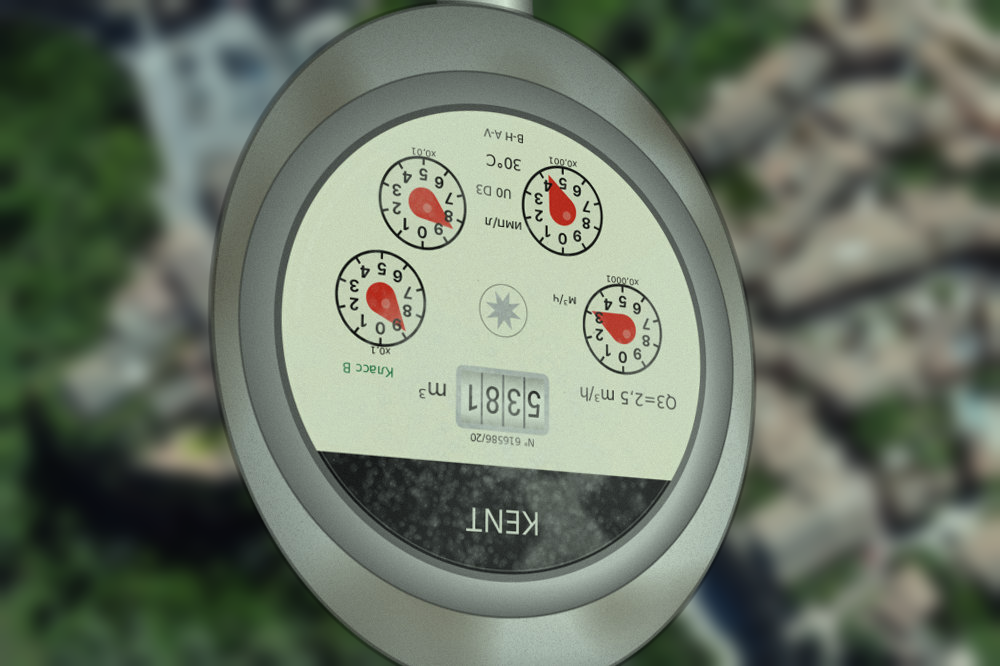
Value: 5381.8843
